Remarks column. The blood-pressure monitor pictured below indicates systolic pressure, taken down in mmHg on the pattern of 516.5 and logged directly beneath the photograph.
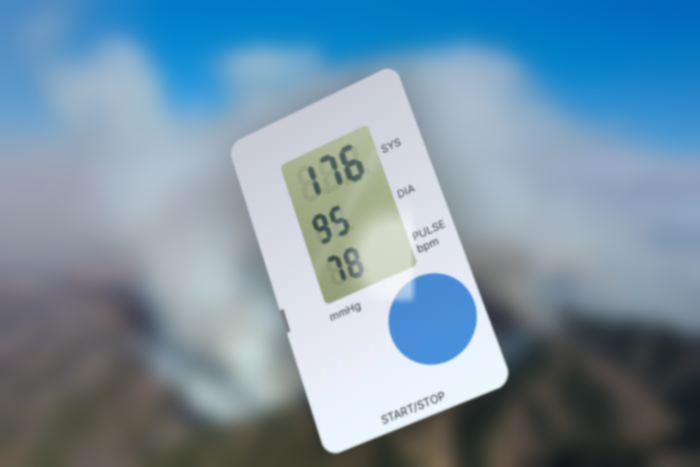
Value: 176
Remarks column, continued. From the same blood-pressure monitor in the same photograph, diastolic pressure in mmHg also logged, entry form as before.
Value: 95
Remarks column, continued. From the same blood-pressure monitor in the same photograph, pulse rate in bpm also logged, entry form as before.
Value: 78
